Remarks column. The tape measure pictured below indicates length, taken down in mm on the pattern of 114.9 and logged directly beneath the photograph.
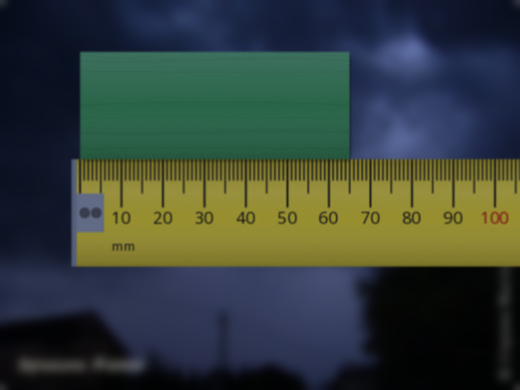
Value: 65
